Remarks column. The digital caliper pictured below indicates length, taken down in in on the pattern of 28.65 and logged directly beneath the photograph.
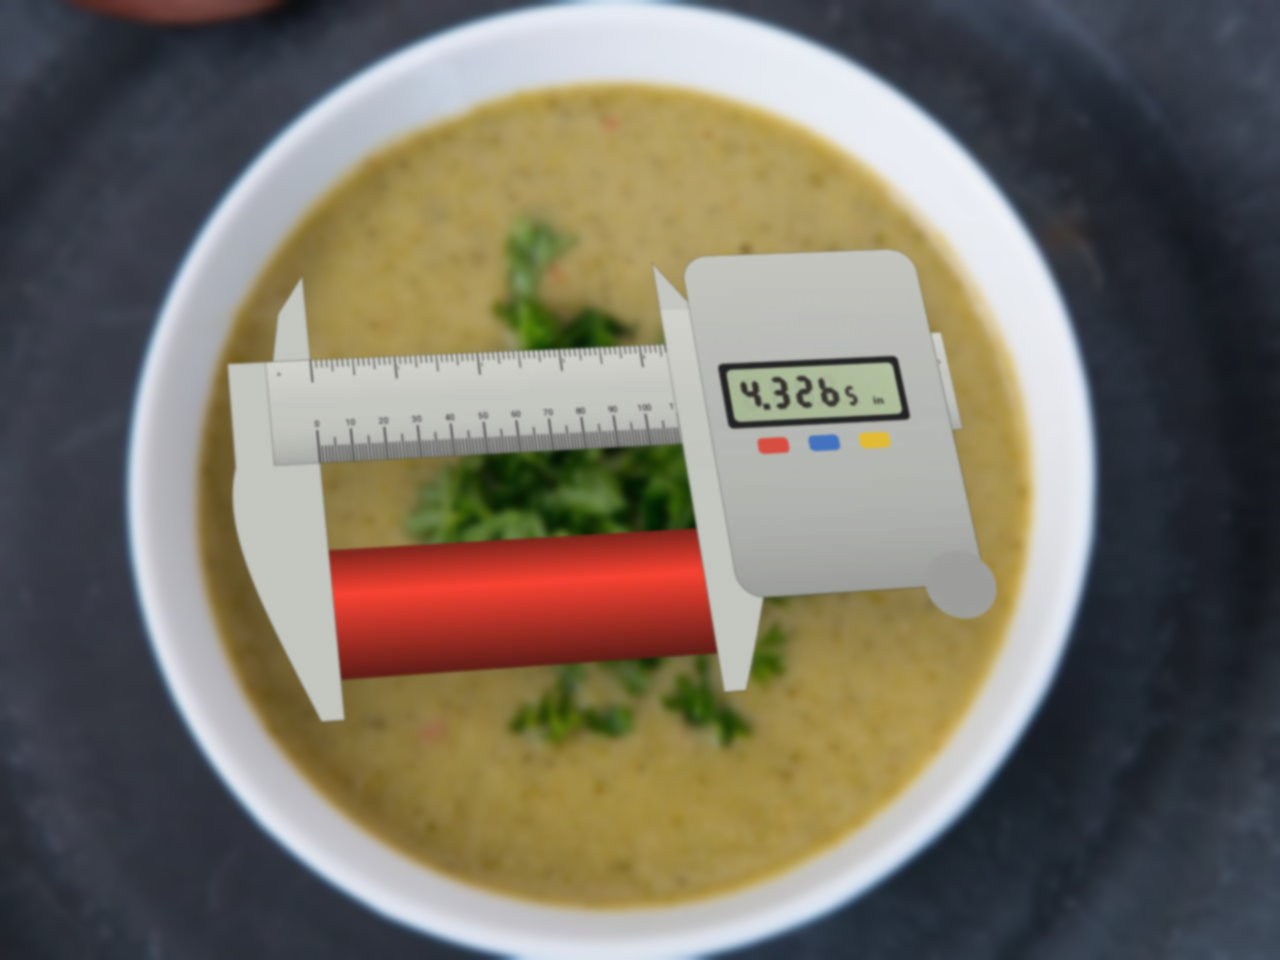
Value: 4.3265
